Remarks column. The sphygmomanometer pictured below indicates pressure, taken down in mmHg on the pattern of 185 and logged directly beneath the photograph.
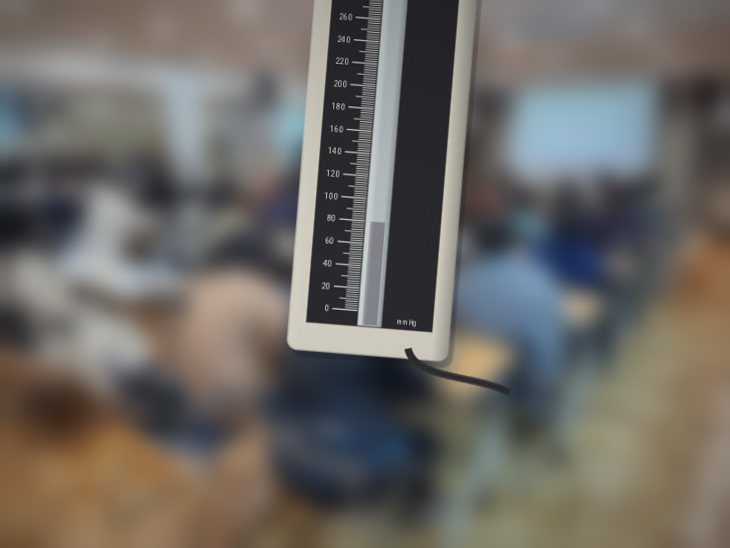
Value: 80
